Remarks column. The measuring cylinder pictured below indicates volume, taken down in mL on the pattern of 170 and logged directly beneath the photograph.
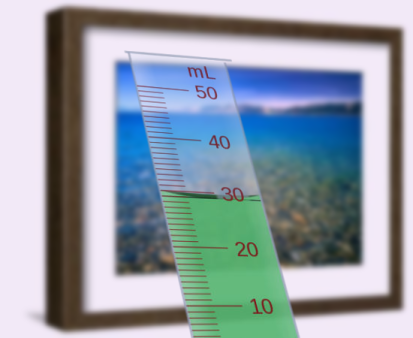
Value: 29
